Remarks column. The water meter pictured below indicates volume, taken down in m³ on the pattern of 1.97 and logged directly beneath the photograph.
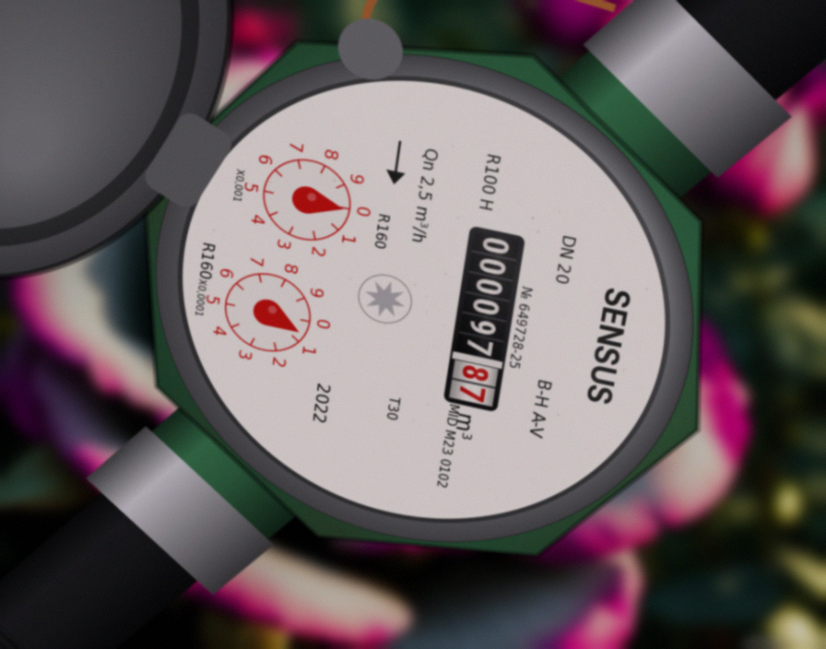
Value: 97.8700
